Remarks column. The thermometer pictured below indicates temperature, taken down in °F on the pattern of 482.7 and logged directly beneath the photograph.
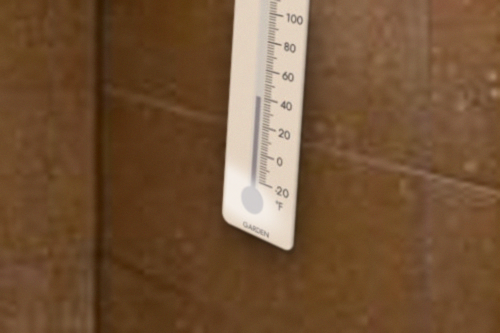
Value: 40
